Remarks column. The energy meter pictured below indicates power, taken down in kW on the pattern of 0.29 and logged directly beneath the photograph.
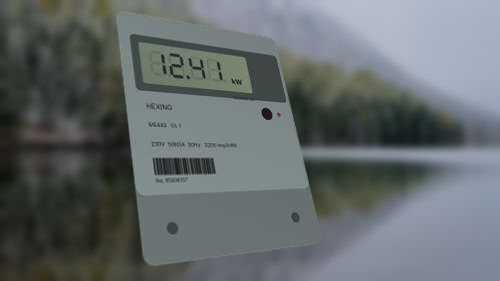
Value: 12.41
